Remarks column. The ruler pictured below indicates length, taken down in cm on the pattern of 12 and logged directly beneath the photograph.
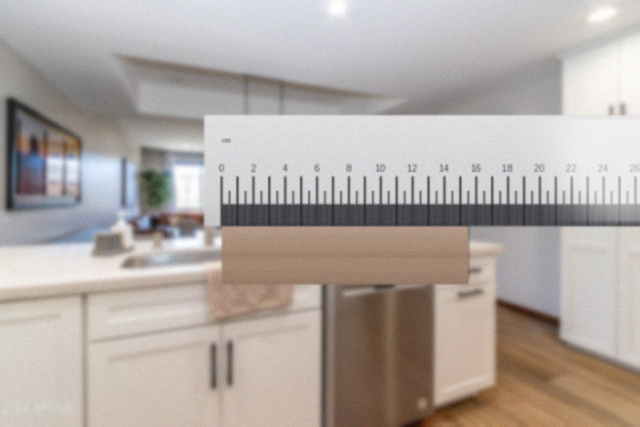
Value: 15.5
